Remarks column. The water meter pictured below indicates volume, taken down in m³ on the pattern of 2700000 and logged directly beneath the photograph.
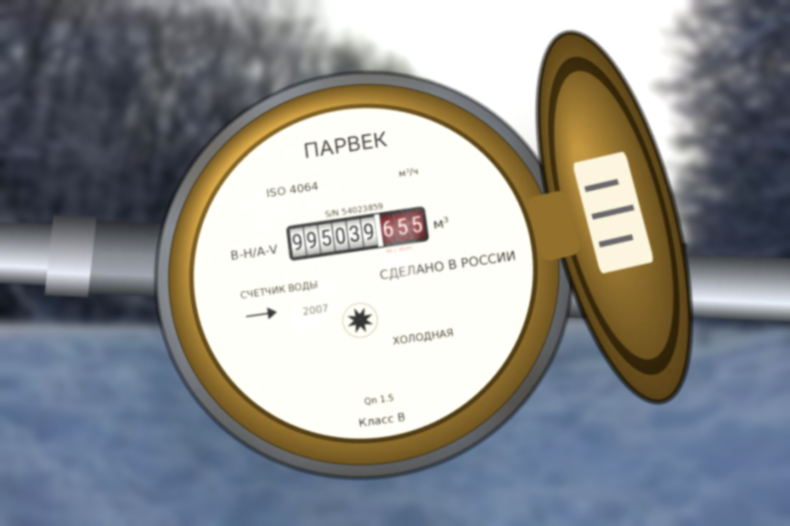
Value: 995039.655
